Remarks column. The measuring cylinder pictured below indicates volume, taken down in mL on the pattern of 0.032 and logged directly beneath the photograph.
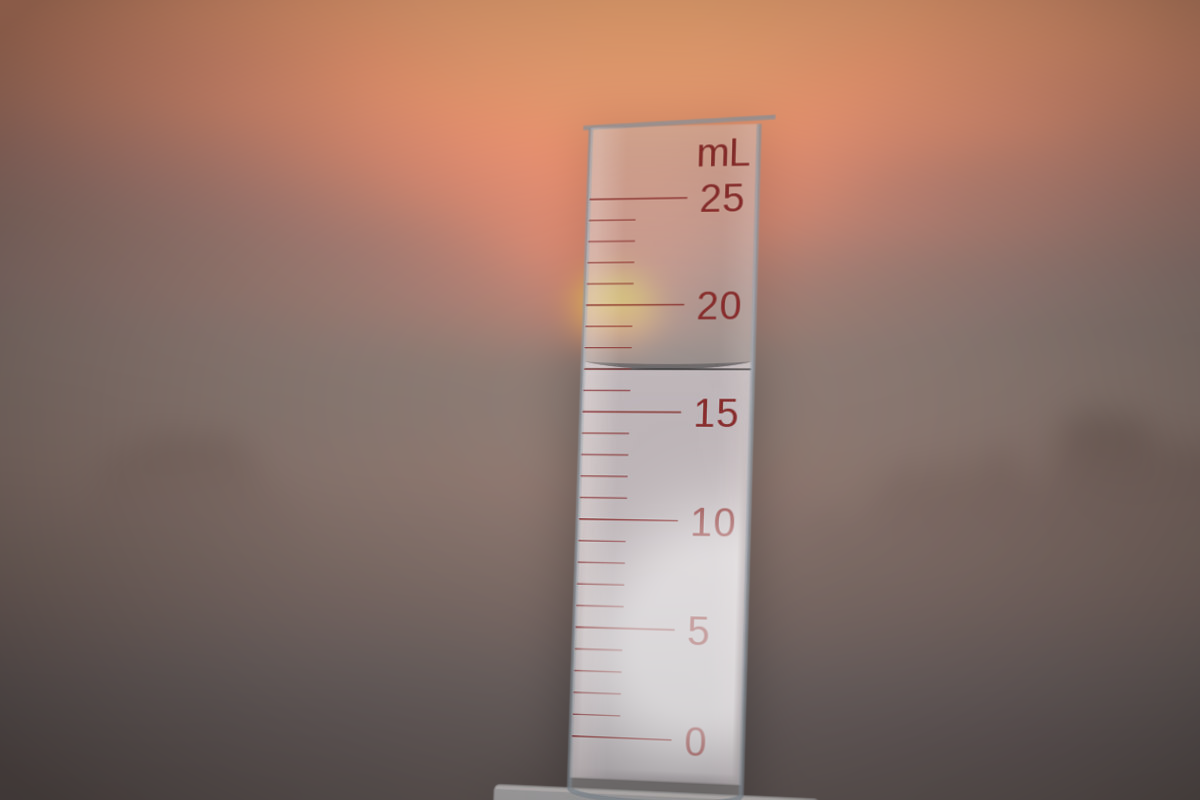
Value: 17
